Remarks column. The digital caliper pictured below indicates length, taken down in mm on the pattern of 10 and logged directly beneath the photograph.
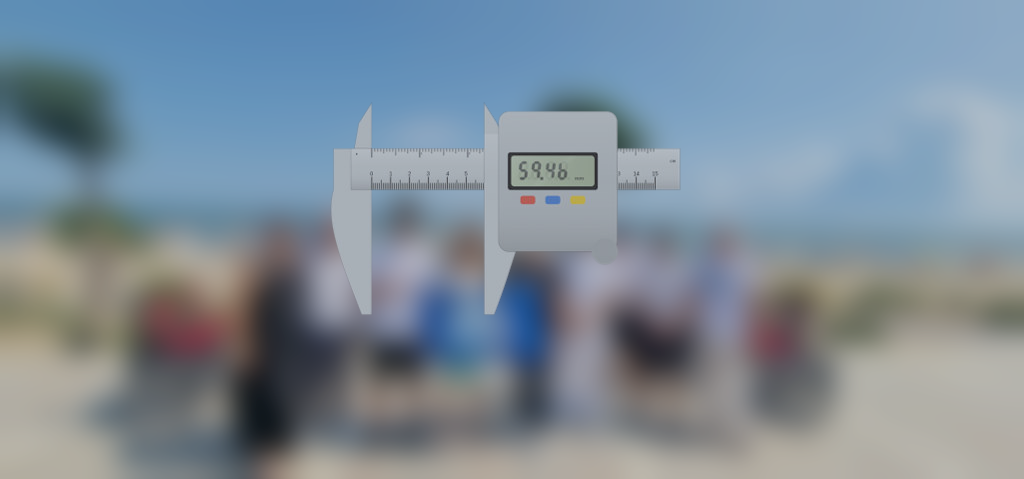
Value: 59.46
